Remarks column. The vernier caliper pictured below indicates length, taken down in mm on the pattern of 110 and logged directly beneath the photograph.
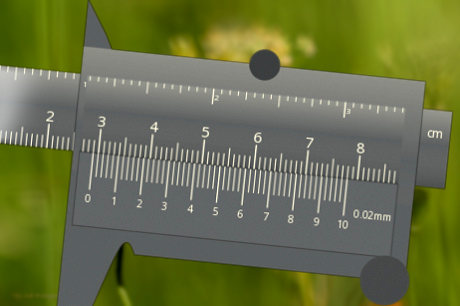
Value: 29.0
